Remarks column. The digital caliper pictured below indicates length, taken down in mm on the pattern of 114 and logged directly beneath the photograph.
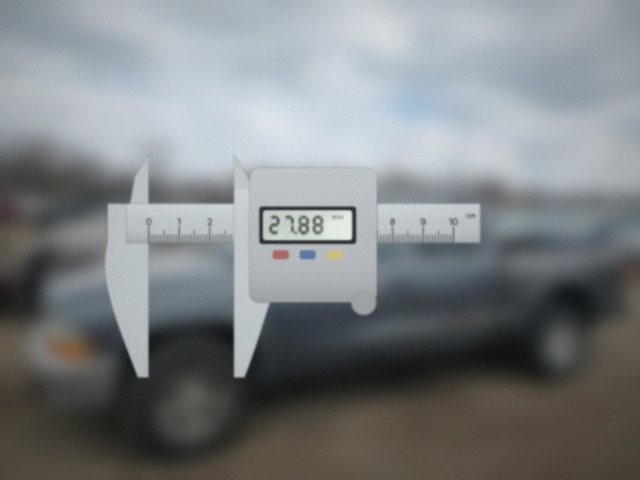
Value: 27.88
